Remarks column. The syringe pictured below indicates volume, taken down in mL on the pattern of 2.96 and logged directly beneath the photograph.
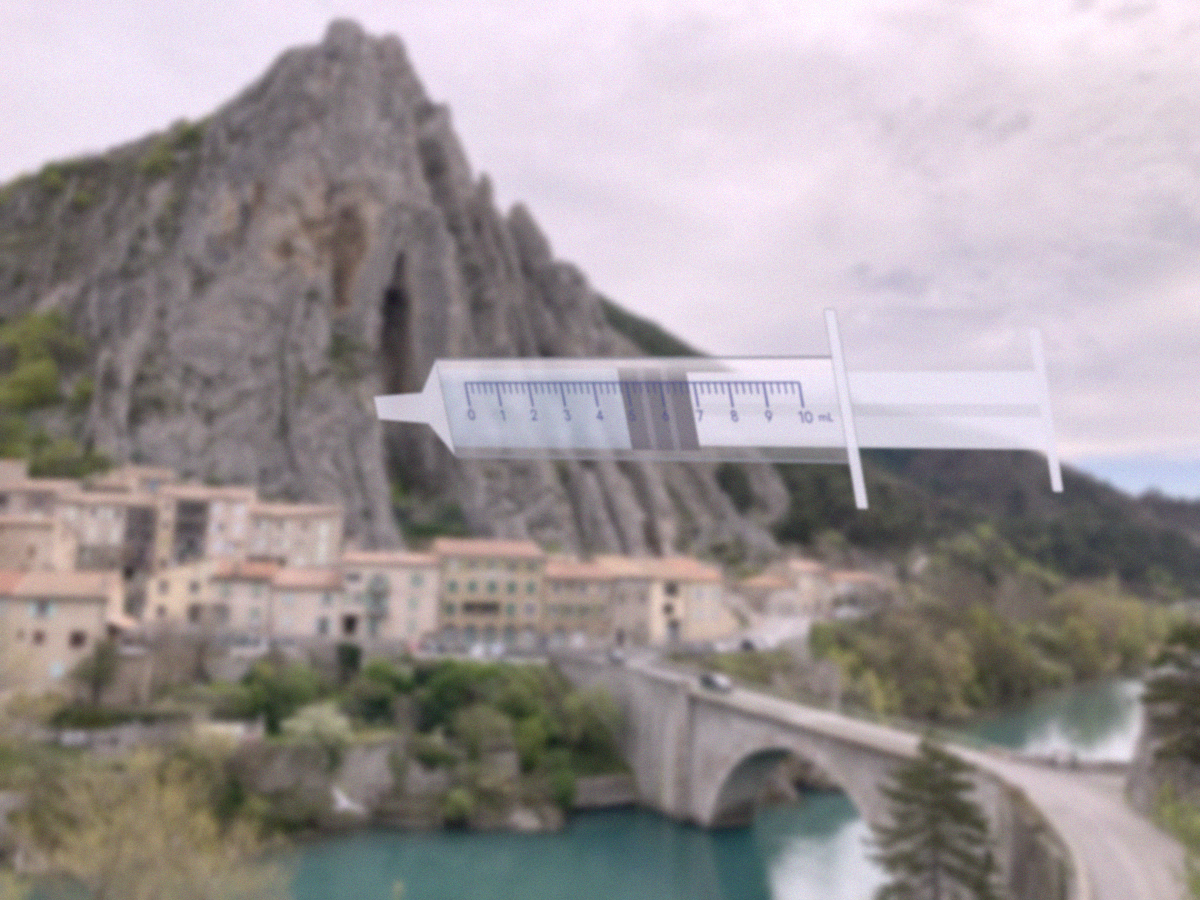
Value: 4.8
